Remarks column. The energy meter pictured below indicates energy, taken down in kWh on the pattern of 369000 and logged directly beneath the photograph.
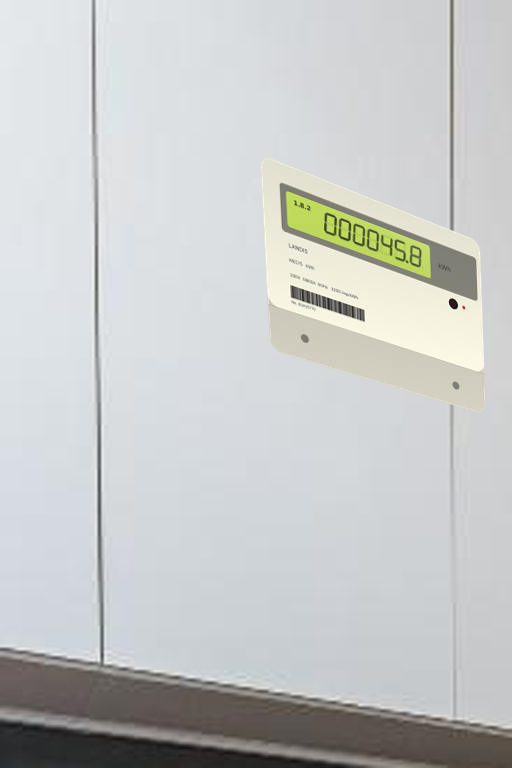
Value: 45.8
